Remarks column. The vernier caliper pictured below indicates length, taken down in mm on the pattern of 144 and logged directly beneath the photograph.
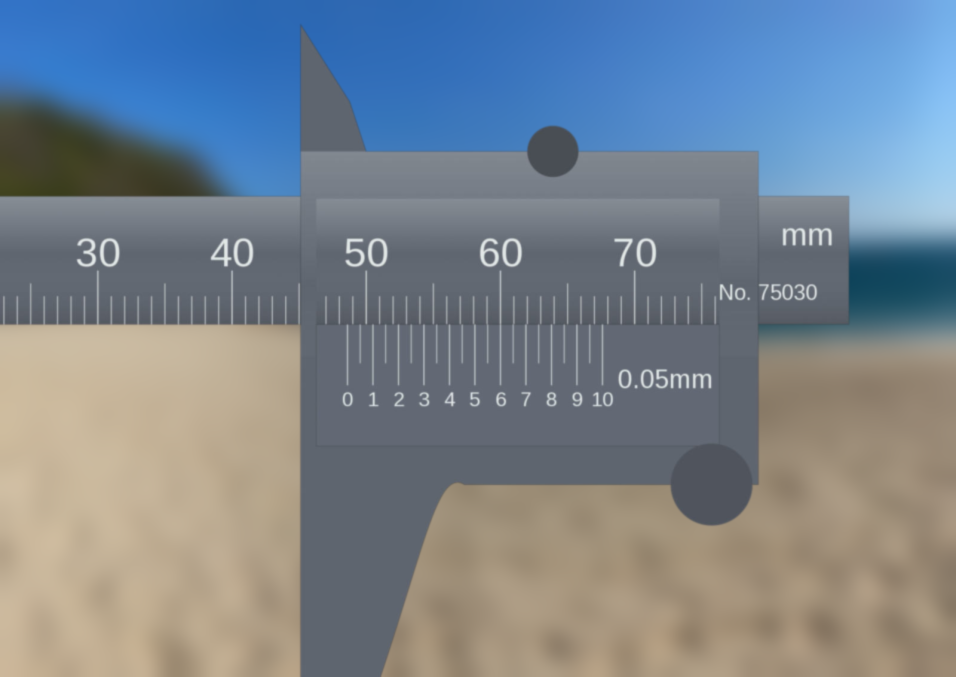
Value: 48.6
